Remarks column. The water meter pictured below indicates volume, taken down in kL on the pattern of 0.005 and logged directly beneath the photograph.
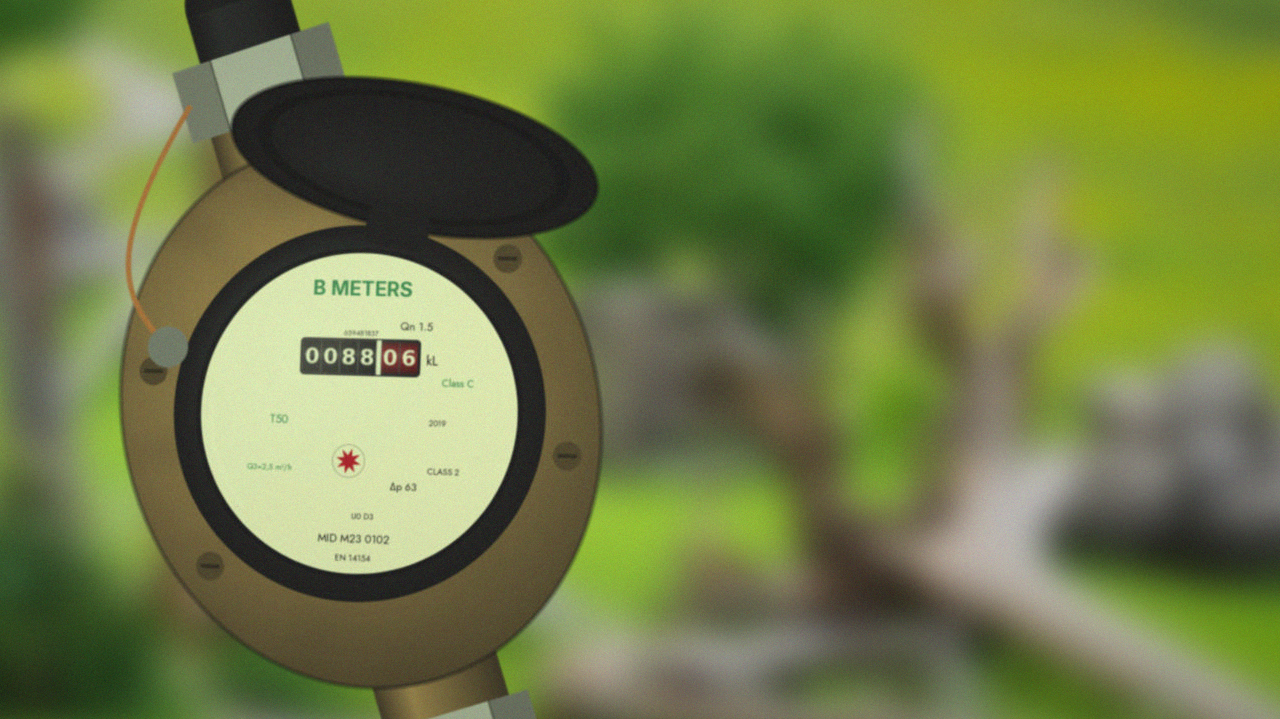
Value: 88.06
